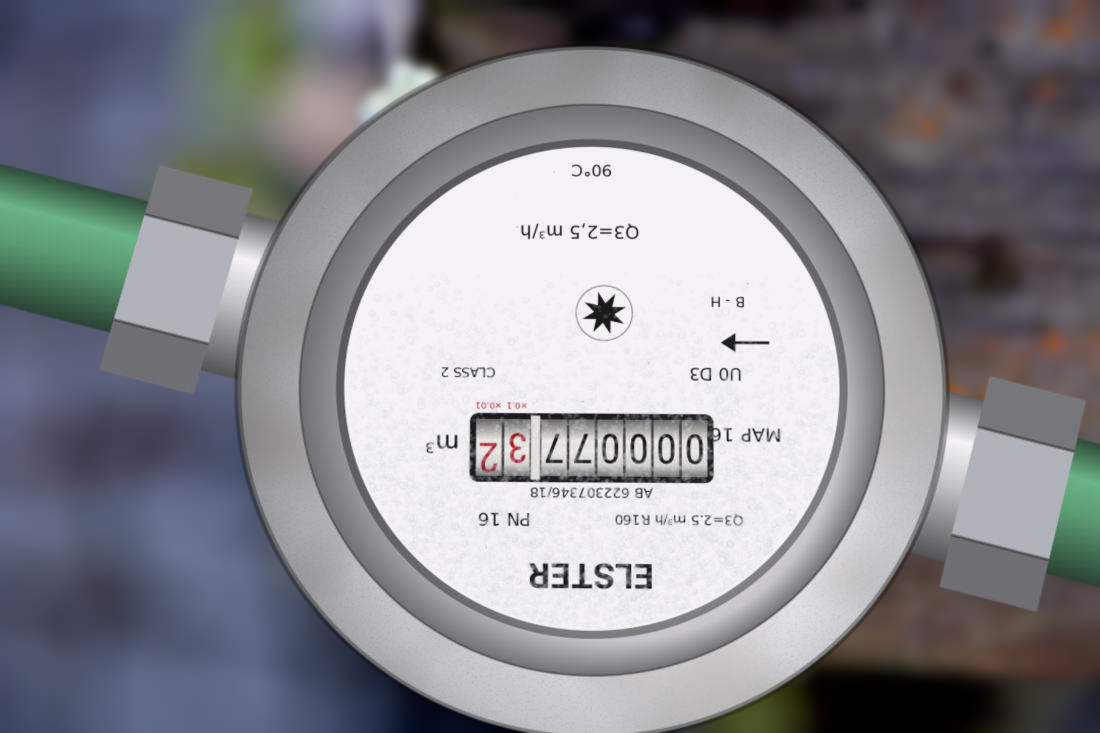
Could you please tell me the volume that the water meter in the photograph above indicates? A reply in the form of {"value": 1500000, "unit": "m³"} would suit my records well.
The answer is {"value": 77.32, "unit": "m³"}
